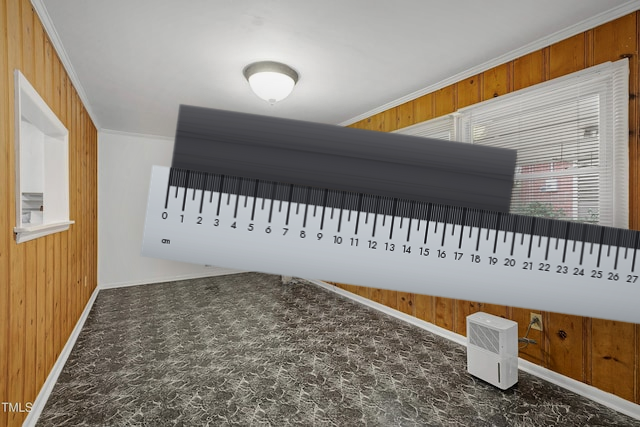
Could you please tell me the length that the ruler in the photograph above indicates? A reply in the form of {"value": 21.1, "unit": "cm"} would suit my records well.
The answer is {"value": 19.5, "unit": "cm"}
